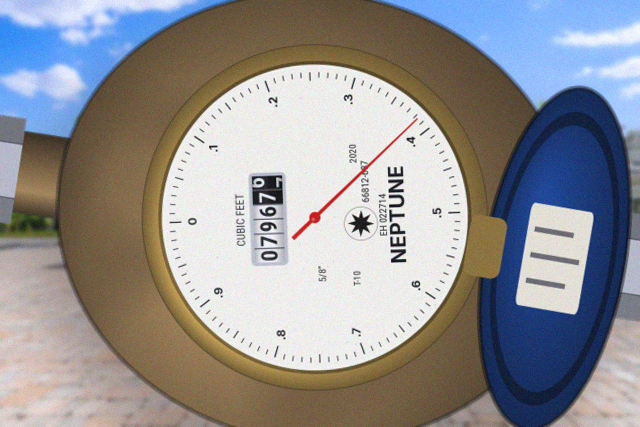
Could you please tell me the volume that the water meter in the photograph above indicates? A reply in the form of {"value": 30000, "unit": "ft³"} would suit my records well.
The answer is {"value": 79676.38, "unit": "ft³"}
